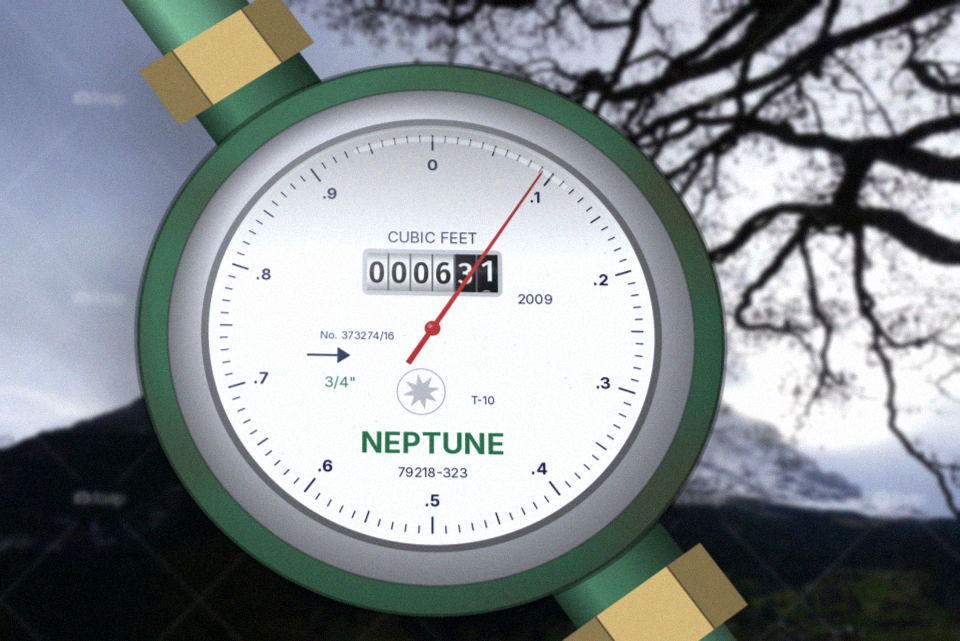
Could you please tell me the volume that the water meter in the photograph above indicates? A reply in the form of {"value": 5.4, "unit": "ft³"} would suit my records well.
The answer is {"value": 631.09, "unit": "ft³"}
